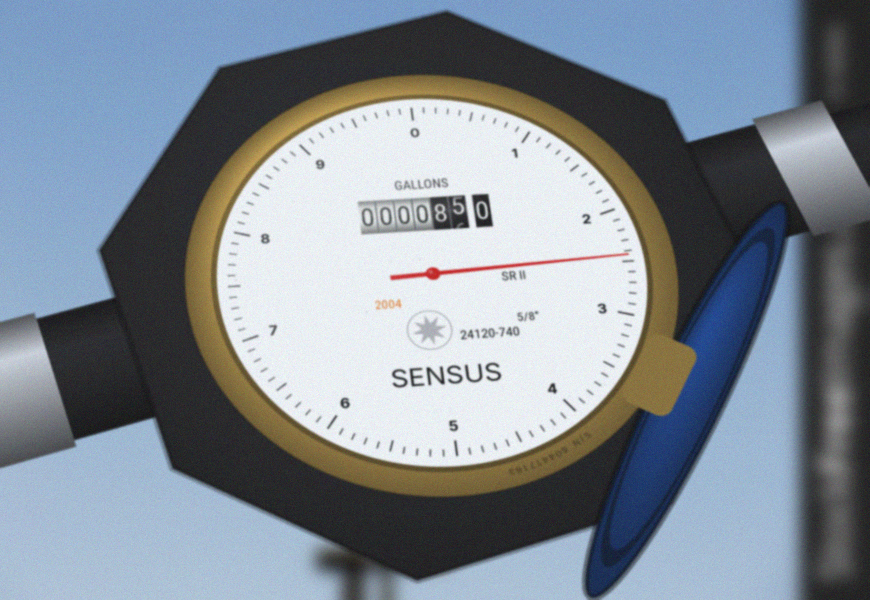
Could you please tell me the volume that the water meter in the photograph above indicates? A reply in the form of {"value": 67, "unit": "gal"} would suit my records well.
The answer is {"value": 852.4, "unit": "gal"}
